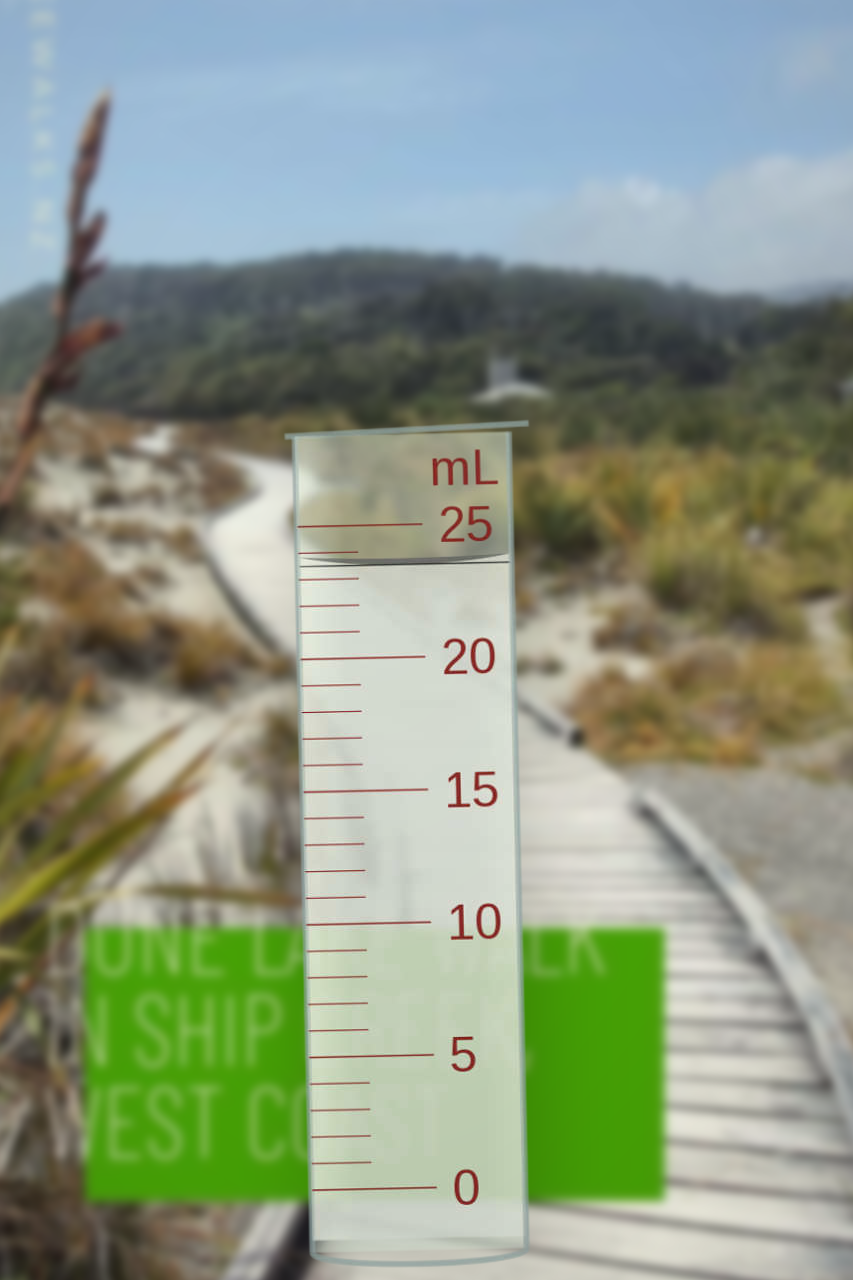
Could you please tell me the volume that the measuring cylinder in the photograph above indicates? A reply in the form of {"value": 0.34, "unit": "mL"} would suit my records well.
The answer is {"value": 23.5, "unit": "mL"}
